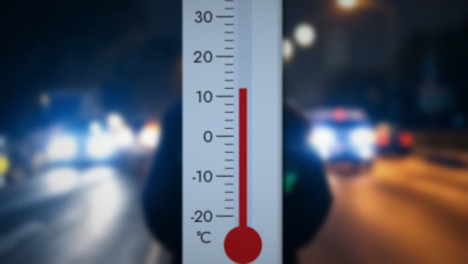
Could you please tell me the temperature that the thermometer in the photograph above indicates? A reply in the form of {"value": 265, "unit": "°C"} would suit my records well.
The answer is {"value": 12, "unit": "°C"}
